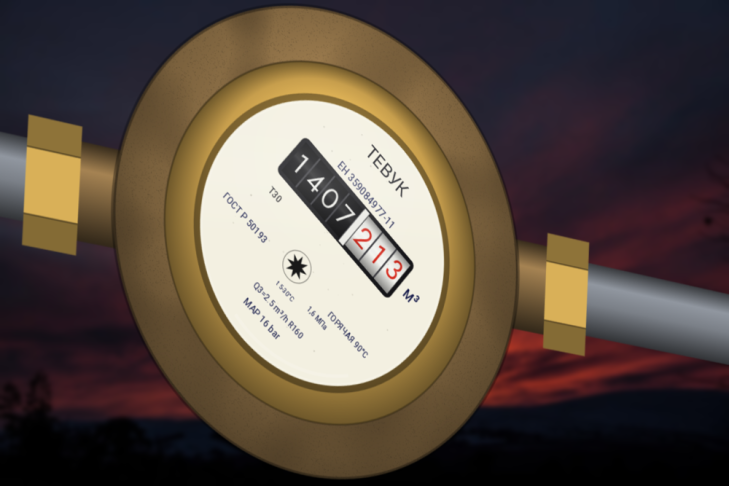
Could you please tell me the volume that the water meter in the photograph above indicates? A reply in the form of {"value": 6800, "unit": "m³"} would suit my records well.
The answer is {"value": 1407.213, "unit": "m³"}
